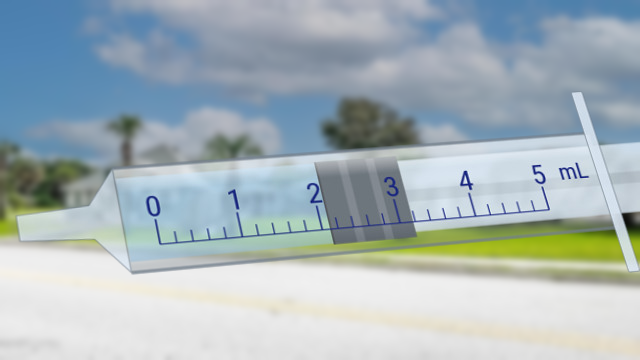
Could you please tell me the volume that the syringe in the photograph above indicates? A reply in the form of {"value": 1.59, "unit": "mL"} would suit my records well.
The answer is {"value": 2.1, "unit": "mL"}
